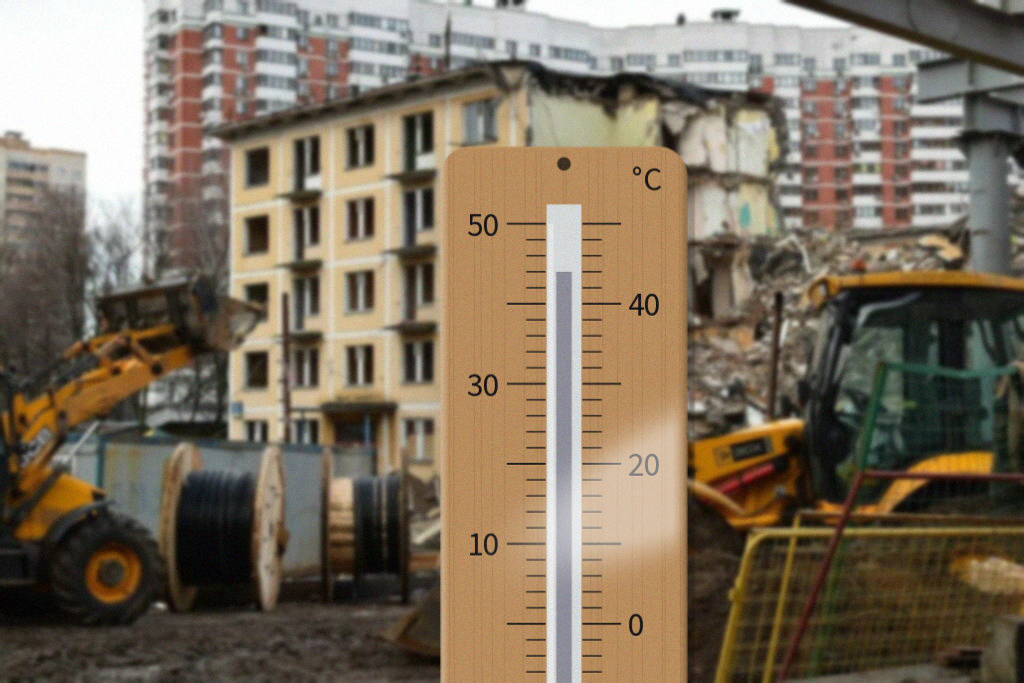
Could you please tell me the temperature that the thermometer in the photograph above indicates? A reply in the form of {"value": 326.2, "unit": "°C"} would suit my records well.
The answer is {"value": 44, "unit": "°C"}
